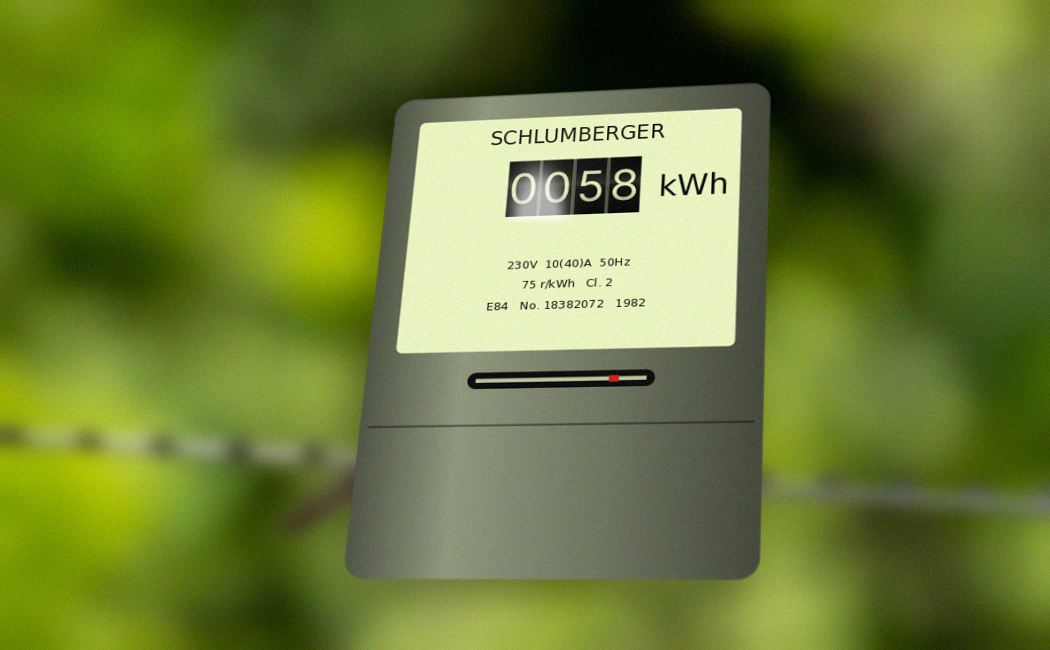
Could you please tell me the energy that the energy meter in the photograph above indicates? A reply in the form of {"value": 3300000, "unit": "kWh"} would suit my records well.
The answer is {"value": 58, "unit": "kWh"}
